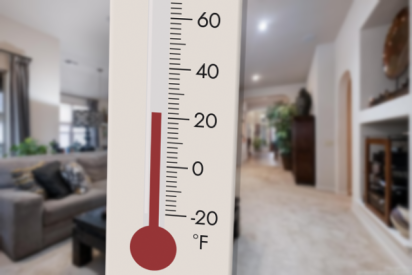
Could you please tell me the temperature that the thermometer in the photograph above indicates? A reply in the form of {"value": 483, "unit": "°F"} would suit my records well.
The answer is {"value": 22, "unit": "°F"}
